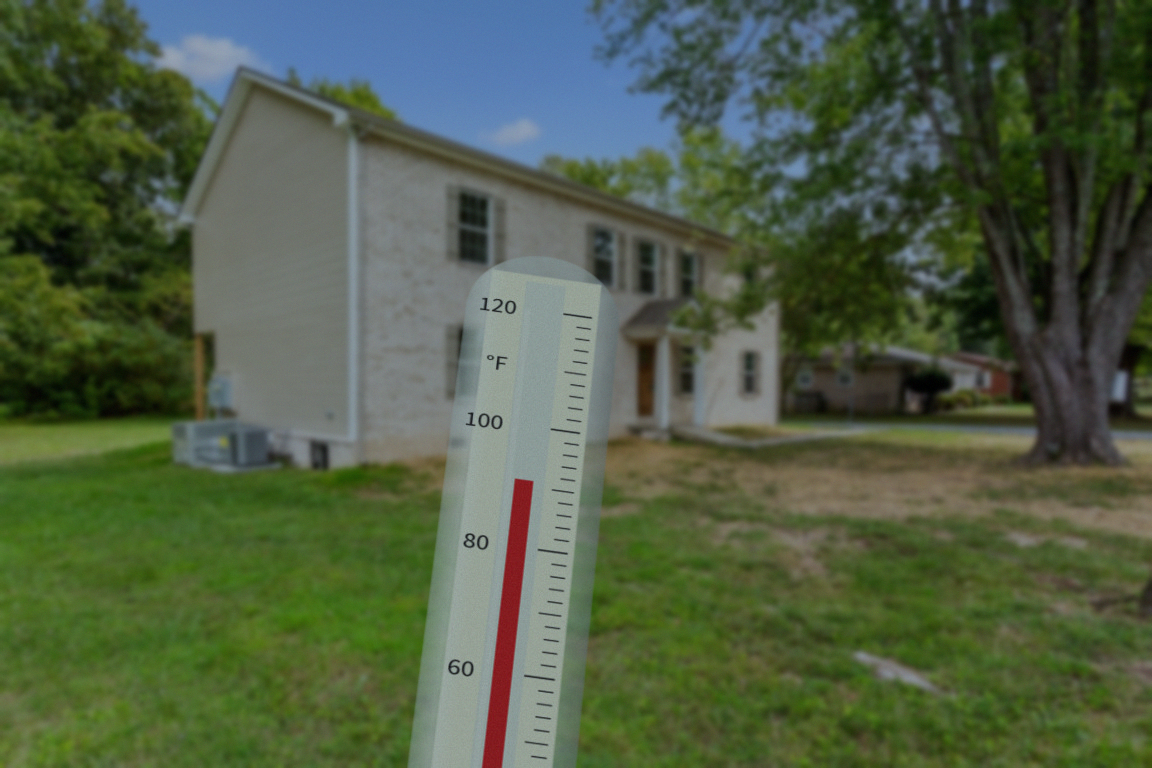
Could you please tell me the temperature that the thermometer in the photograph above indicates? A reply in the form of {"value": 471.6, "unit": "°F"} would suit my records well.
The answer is {"value": 91, "unit": "°F"}
